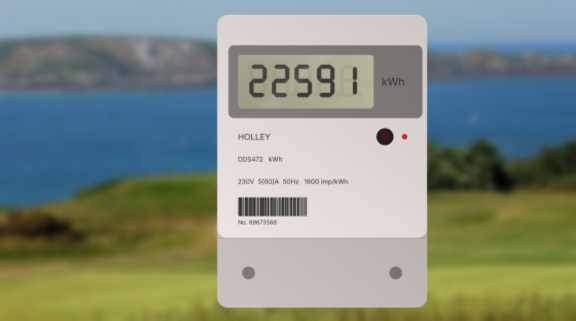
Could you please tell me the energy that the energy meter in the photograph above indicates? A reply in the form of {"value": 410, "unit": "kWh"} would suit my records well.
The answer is {"value": 22591, "unit": "kWh"}
